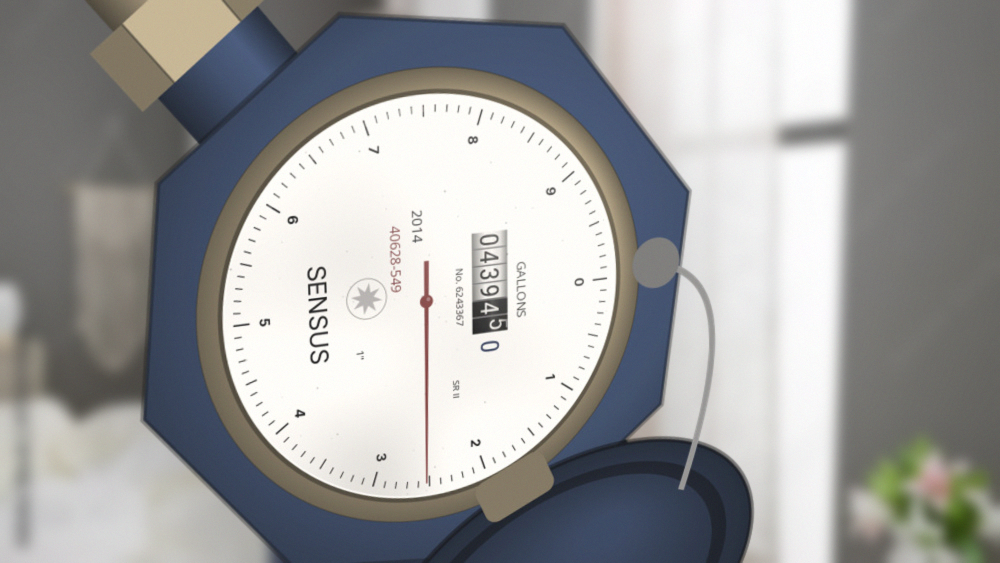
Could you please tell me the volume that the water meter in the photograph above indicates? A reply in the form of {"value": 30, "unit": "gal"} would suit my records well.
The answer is {"value": 439452.5, "unit": "gal"}
